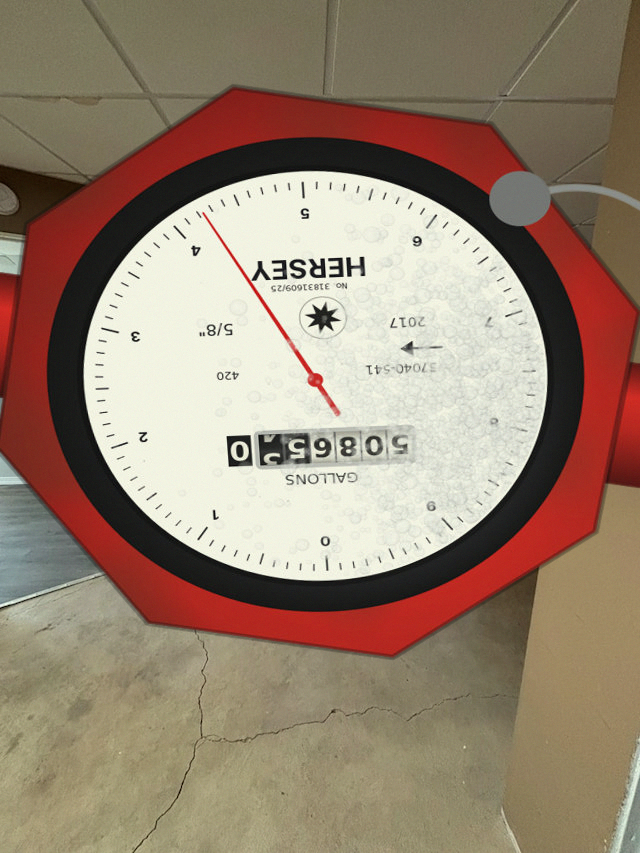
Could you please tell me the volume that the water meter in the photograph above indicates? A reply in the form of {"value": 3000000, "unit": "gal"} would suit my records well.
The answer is {"value": 5086534.2, "unit": "gal"}
